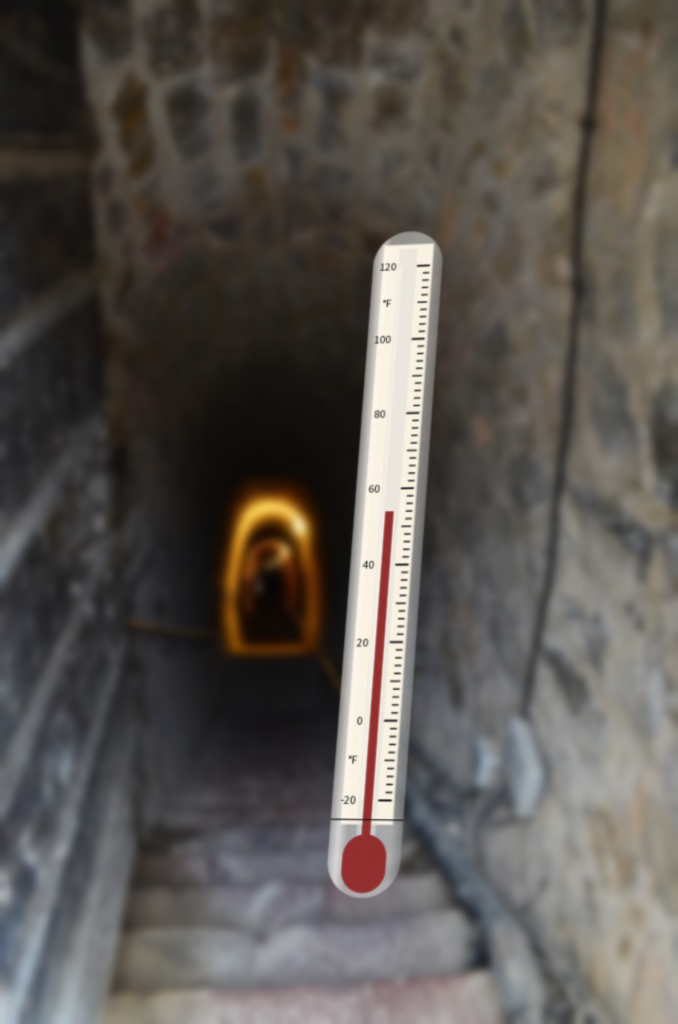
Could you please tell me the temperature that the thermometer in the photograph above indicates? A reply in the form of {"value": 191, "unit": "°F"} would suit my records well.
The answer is {"value": 54, "unit": "°F"}
